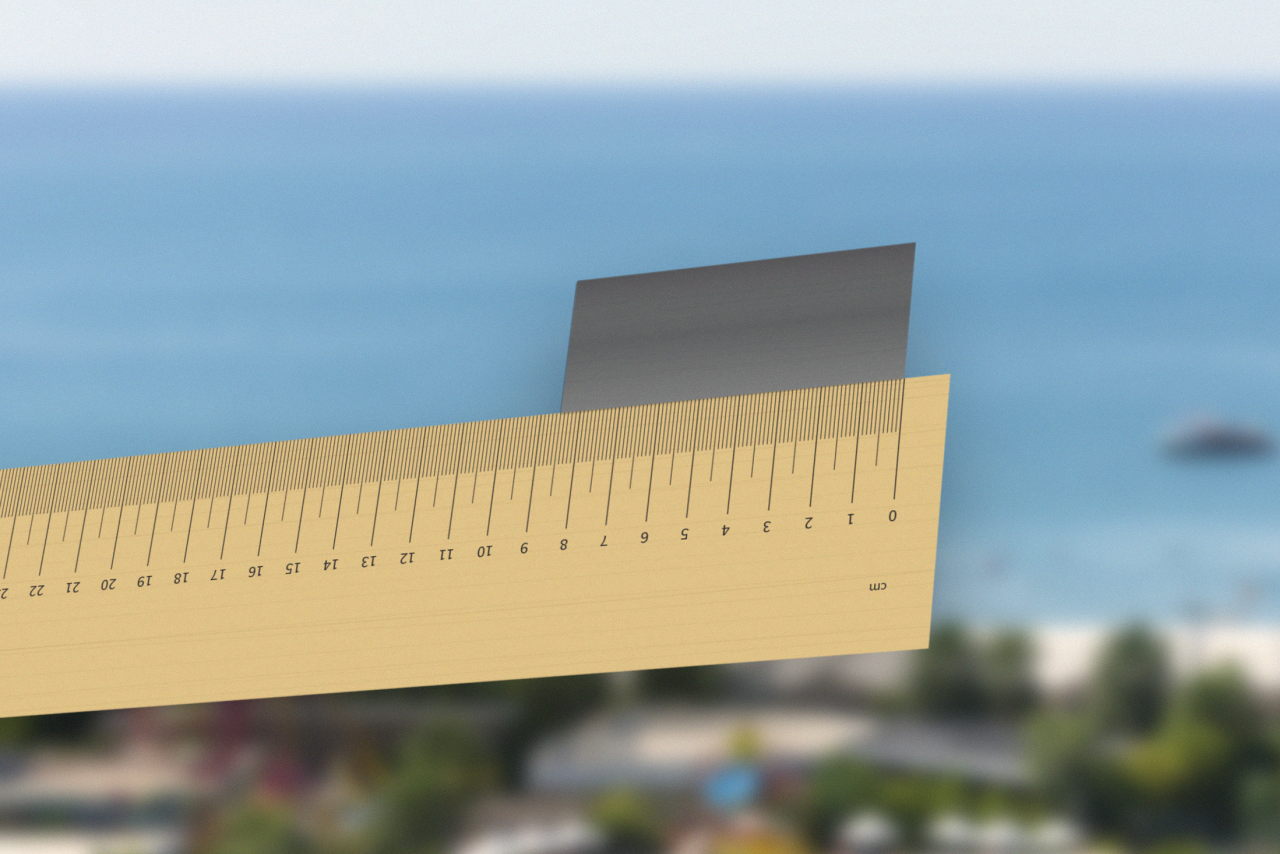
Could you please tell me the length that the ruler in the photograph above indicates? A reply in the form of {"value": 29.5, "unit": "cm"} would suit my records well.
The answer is {"value": 8.5, "unit": "cm"}
